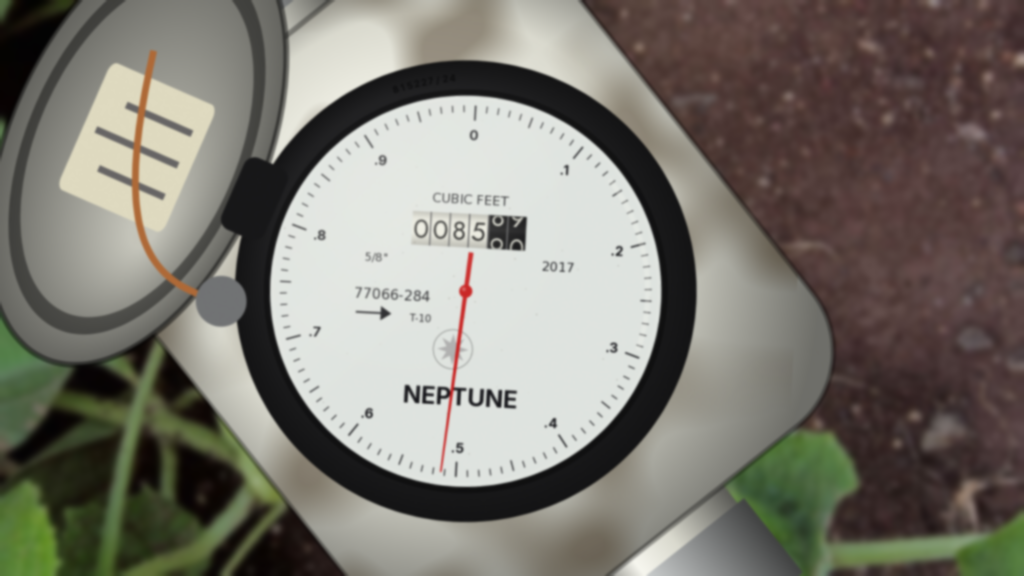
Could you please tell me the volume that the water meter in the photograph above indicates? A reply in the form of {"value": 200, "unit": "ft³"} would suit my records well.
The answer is {"value": 8589.51, "unit": "ft³"}
